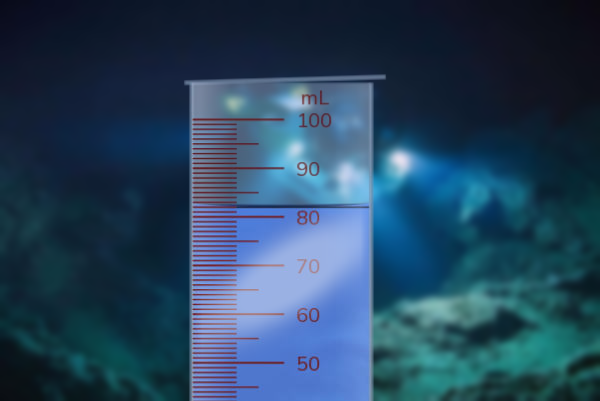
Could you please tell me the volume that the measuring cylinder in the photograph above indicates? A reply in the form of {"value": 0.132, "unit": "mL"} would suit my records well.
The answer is {"value": 82, "unit": "mL"}
